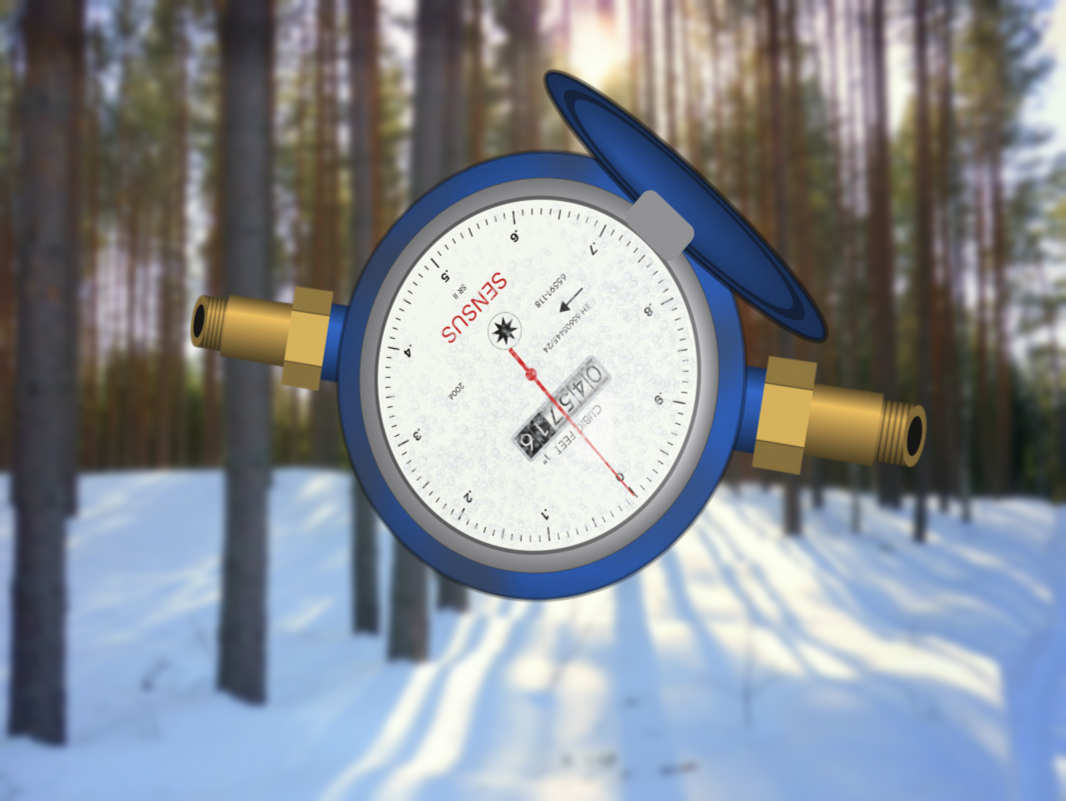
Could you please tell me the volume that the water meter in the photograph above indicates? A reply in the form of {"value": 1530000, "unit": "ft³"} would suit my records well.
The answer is {"value": 45716.00, "unit": "ft³"}
